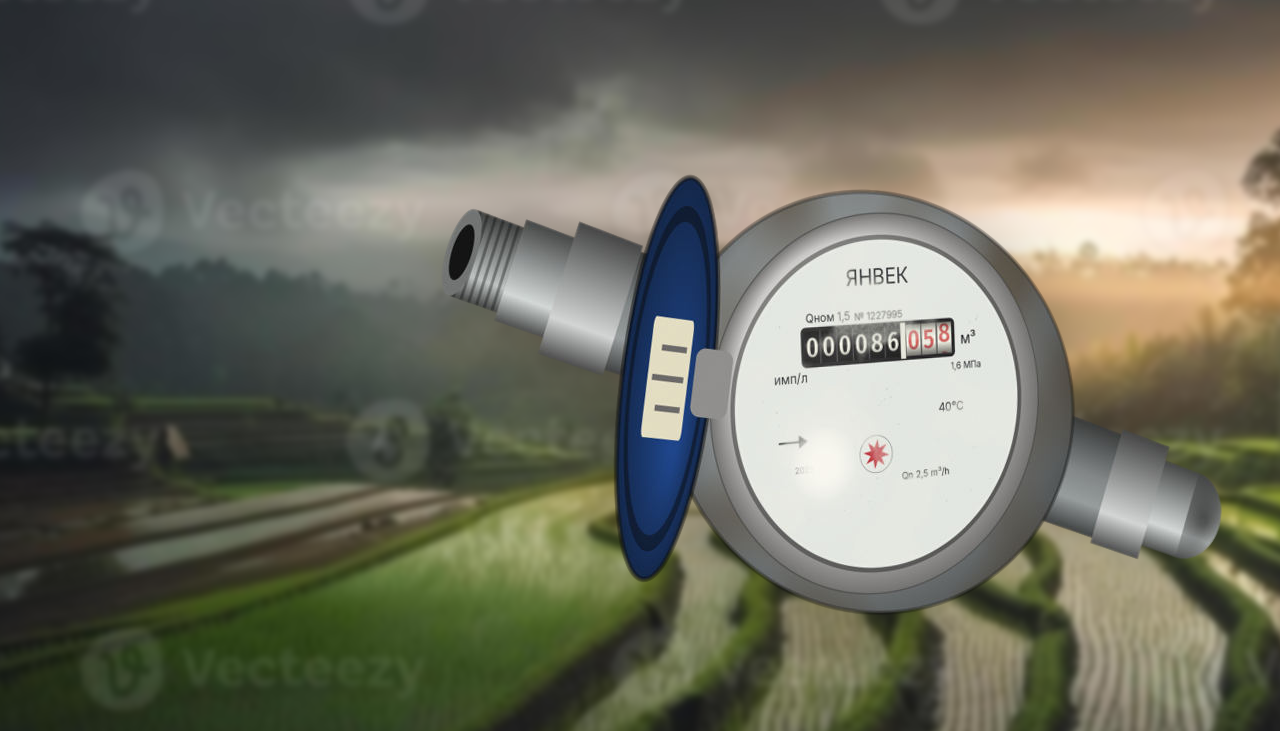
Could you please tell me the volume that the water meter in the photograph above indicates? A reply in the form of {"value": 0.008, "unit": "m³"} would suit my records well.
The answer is {"value": 86.058, "unit": "m³"}
